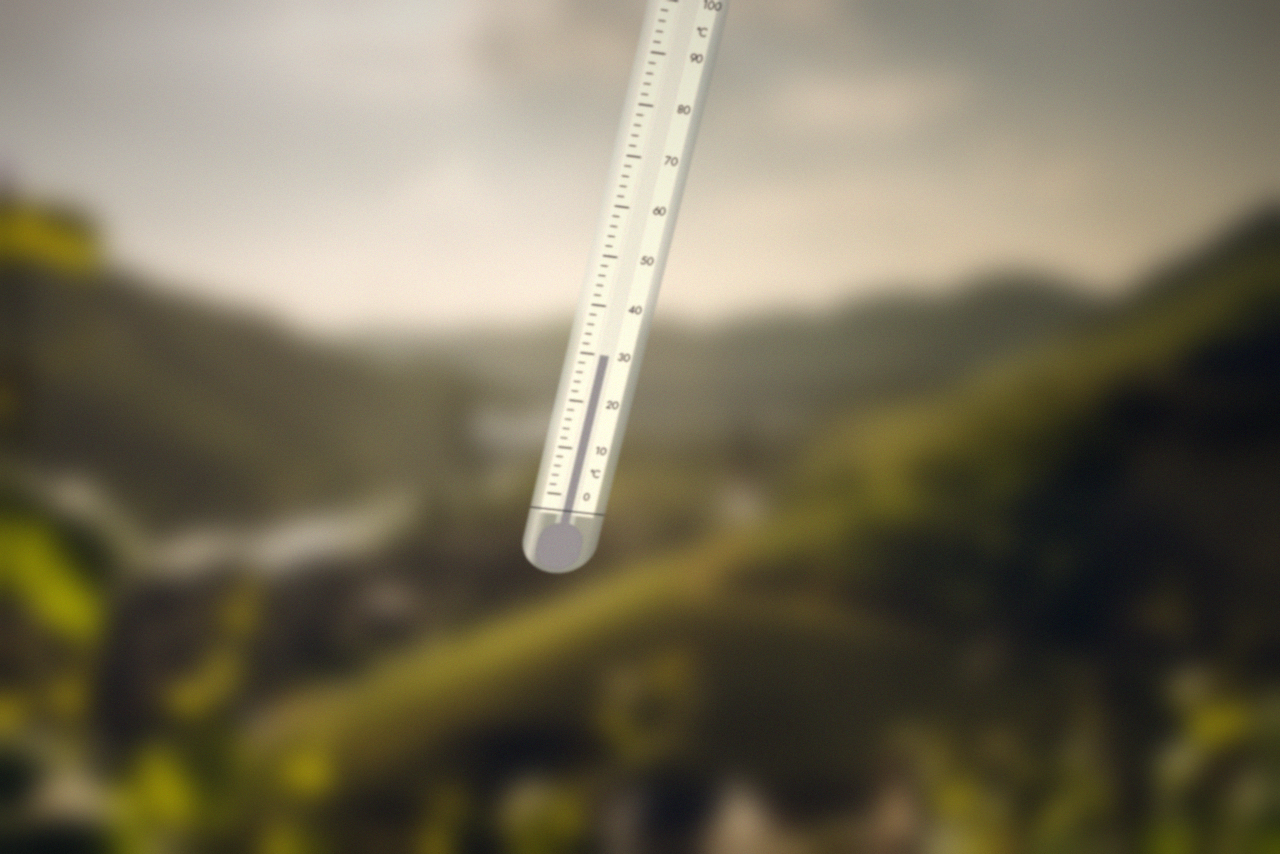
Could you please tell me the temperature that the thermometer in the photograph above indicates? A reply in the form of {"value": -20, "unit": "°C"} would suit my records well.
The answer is {"value": 30, "unit": "°C"}
